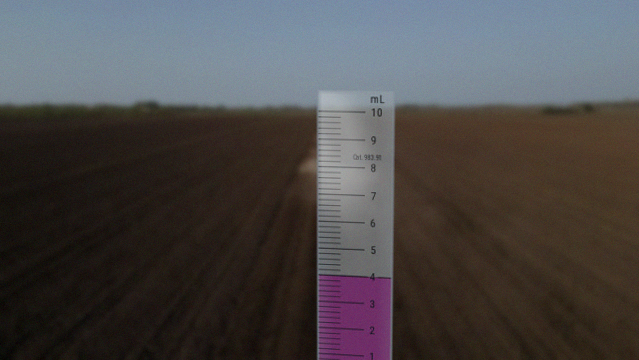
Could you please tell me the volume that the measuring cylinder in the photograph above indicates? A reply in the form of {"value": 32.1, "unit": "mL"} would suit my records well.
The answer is {"value": 4, "unit": "mL"}
